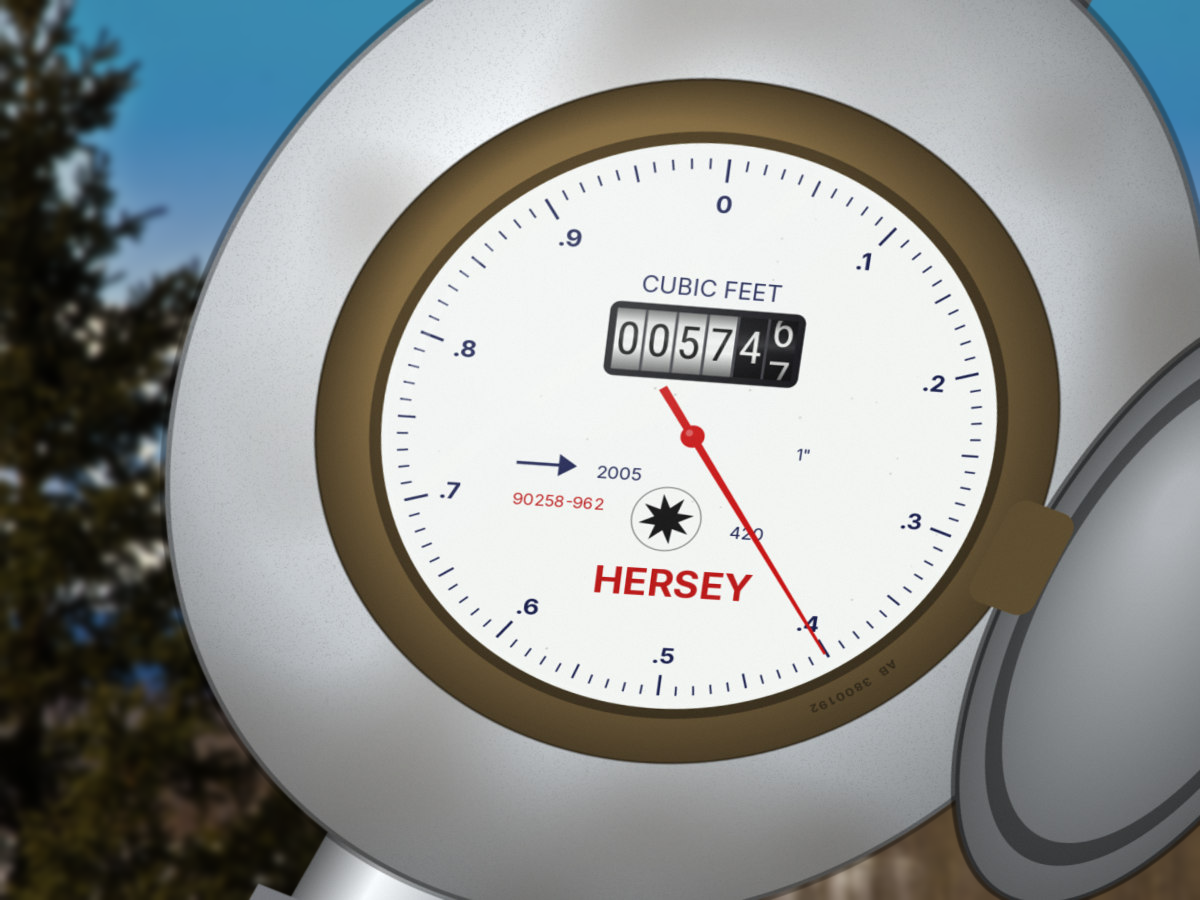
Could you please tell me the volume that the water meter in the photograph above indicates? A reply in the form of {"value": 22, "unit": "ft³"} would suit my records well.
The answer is {"value": 5746.40, "unit": "ft³"}
